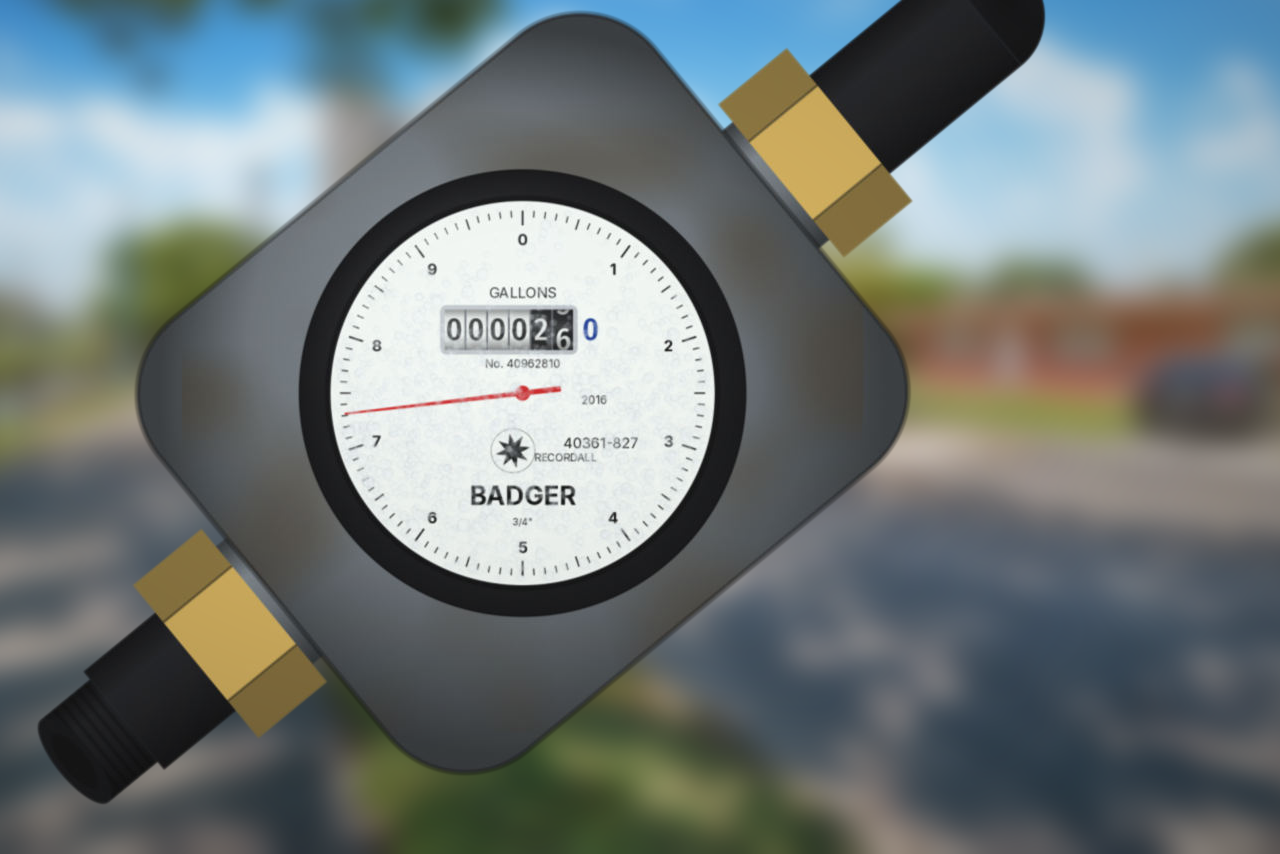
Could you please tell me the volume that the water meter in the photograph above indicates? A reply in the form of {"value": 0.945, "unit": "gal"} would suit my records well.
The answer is {"value": 257.3, "unit": "gal"}
